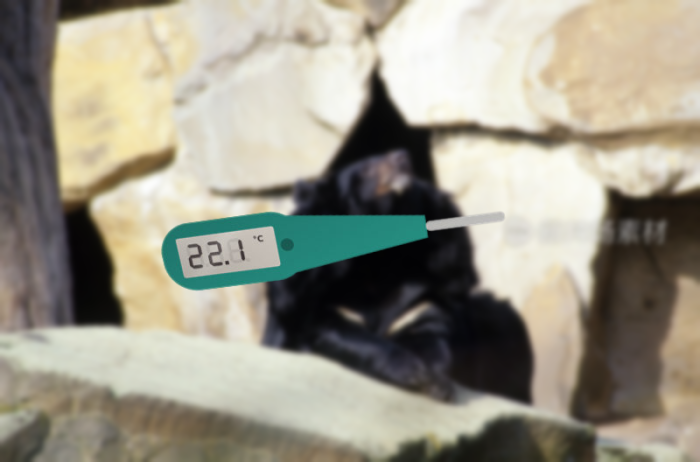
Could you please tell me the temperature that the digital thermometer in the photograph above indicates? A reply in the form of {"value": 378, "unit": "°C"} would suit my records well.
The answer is {"value": 22.1, "unit": "°C"}
